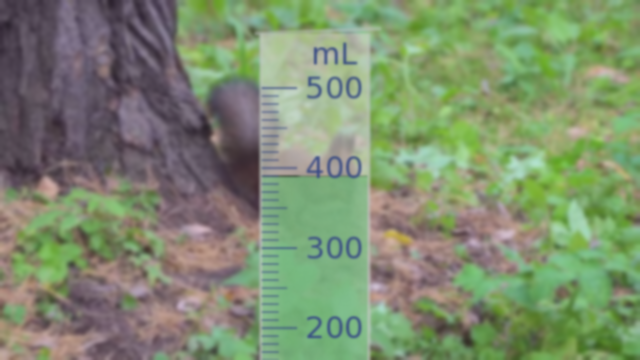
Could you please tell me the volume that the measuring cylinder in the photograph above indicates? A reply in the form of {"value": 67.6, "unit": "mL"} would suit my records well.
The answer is {"value": 390, "unit": "mL"}
